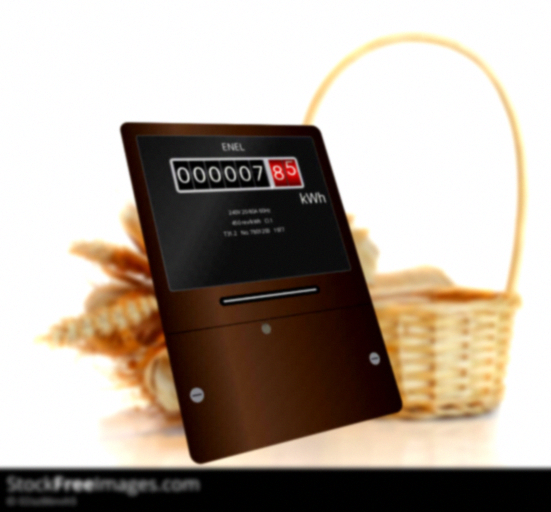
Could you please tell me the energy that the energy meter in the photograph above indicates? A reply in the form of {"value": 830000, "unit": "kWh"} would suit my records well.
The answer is {"value": 7.85, "unit": "kWh"}
